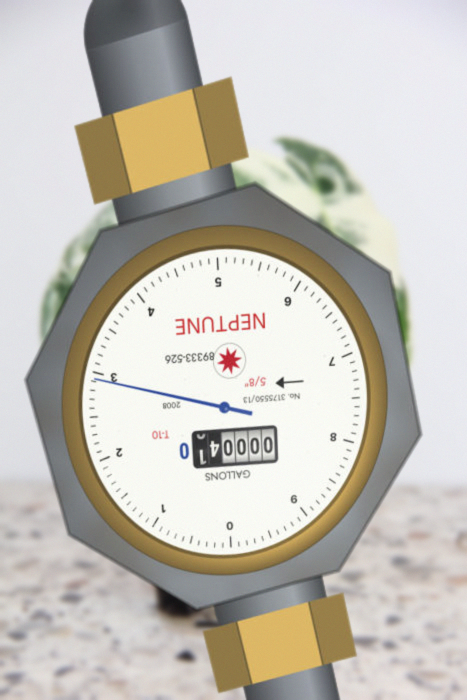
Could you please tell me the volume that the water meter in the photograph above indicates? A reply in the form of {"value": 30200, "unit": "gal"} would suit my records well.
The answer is {"value": 412.9, "unit": "gal"}
